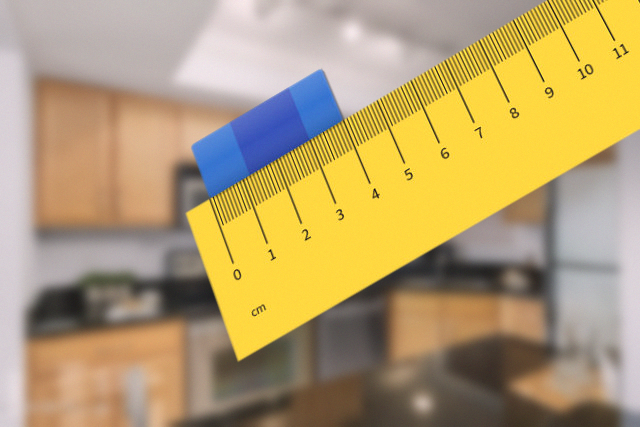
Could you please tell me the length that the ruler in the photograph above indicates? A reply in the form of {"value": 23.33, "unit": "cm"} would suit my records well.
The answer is {"value": 4, "unit": "cm"}
